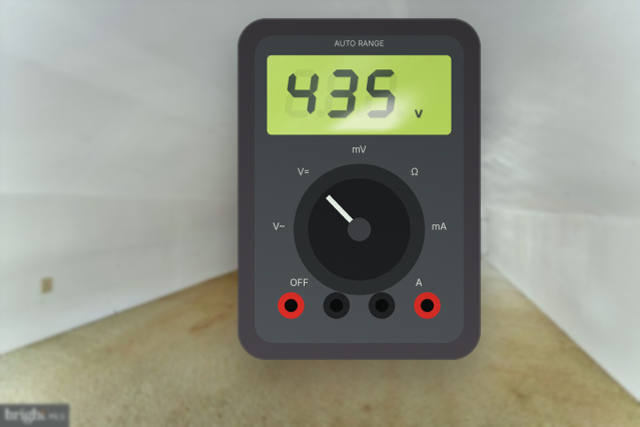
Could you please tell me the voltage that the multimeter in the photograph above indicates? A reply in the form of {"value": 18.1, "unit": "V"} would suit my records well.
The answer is {"value": 435, "unit": "V"}
